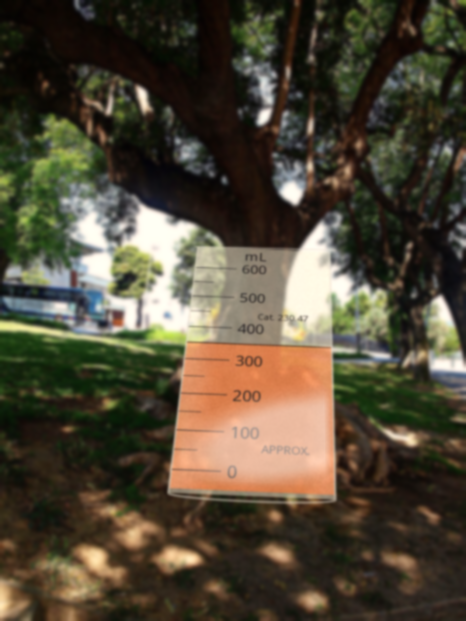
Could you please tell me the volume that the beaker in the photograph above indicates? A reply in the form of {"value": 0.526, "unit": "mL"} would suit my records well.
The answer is {"value": 350, "unit": "mL"}
